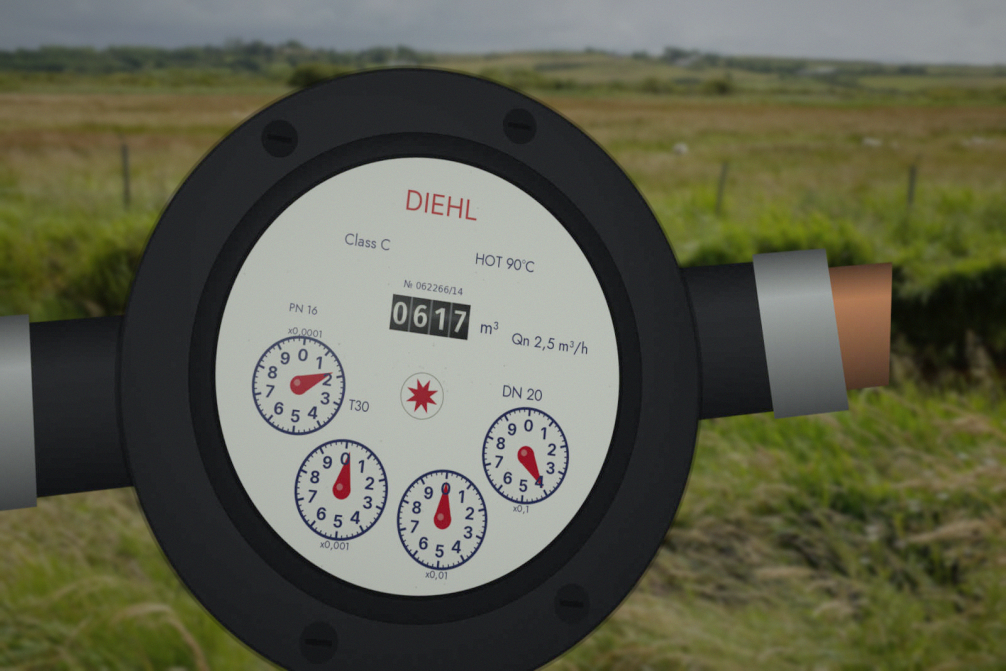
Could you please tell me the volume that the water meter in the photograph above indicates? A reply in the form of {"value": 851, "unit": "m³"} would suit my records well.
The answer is {"value": 617.4001, "unit": "m³"}
